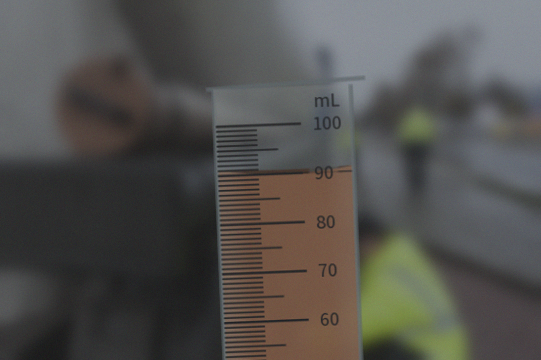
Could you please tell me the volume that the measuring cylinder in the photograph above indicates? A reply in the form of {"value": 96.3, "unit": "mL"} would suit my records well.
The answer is {"value": 90, "unit": "mL"}
